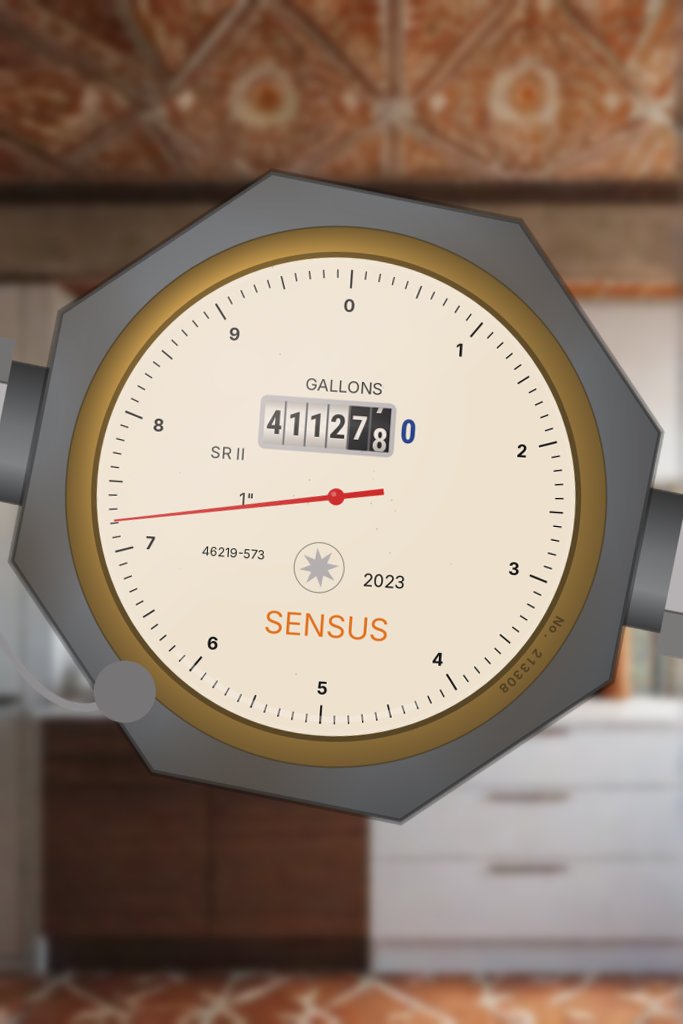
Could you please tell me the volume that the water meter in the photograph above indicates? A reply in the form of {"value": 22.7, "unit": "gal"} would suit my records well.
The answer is {"value": 4112777.2, "unit": "gal"}
